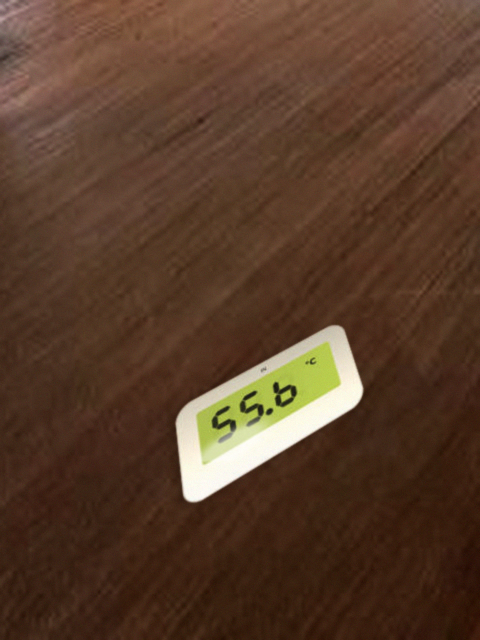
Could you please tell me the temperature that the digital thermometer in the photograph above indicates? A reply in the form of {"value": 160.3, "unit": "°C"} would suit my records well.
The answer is {"value": 55.6, "unit": "°C"}
